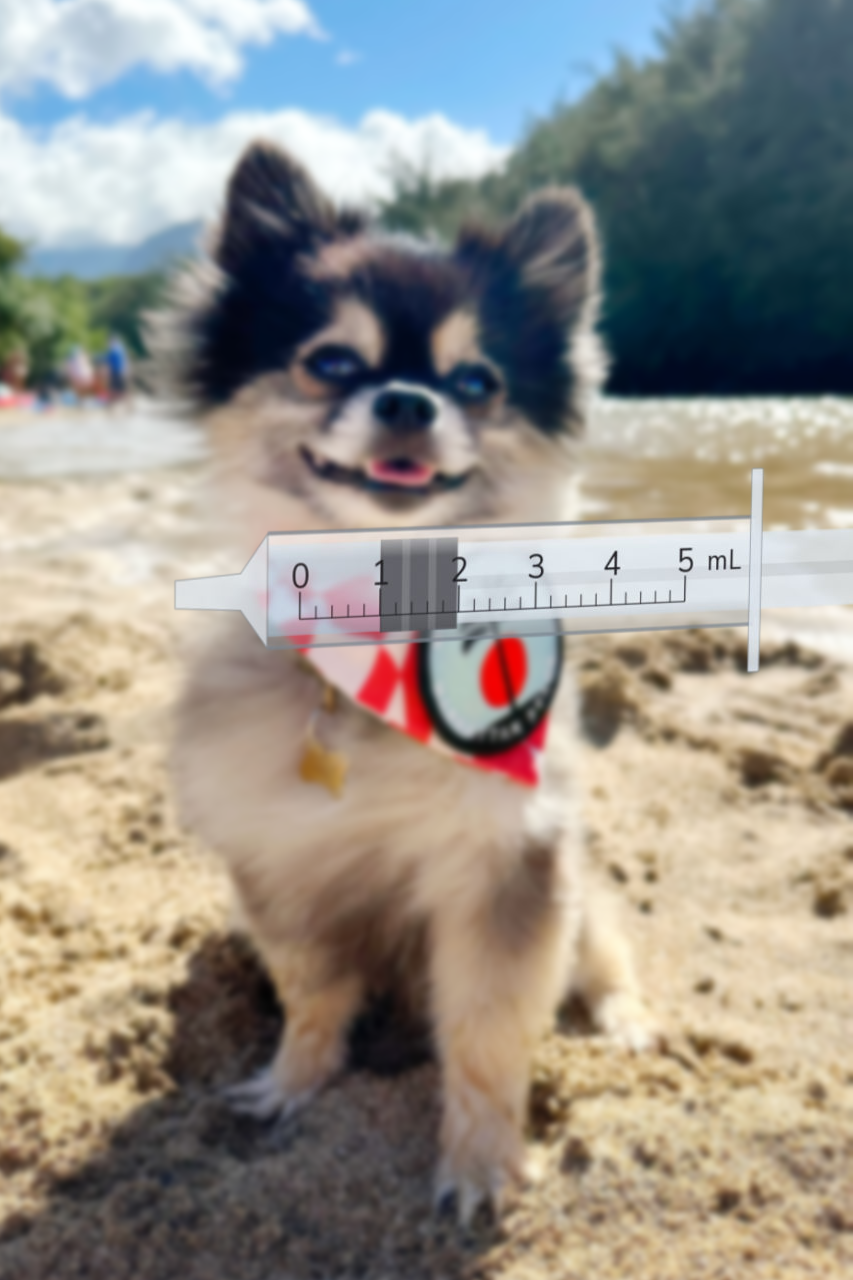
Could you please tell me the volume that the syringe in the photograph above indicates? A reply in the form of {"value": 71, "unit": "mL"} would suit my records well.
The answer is {"value": 1, "unit": "mL"}
